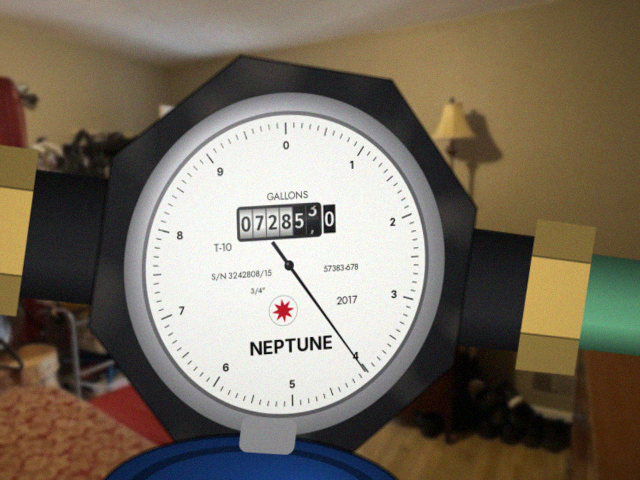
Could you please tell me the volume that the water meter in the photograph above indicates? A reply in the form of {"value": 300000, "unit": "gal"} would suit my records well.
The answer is {"value": 728534.0, "unit": "gal"}
